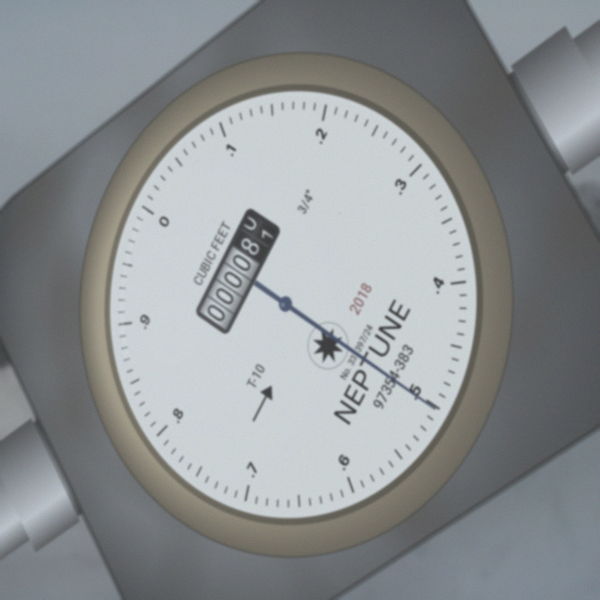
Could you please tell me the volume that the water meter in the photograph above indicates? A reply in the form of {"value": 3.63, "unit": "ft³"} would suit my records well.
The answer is {"value": 80.50, "unit": "ft³"}
